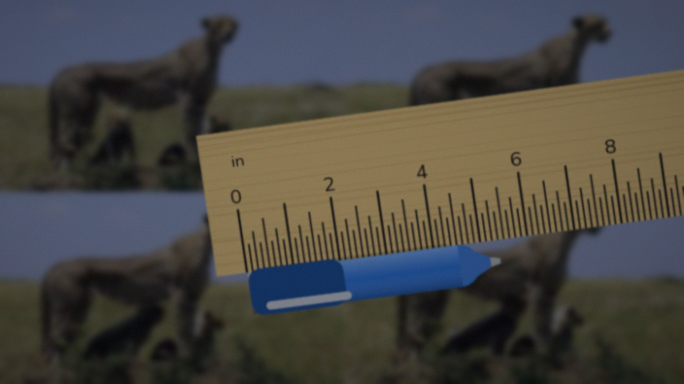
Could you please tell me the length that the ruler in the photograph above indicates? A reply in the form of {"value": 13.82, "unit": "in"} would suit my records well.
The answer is {"value": 5.375, "unit": "in"}
